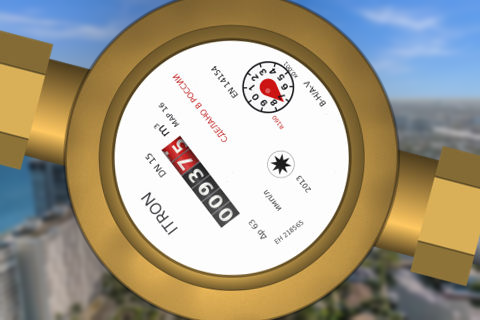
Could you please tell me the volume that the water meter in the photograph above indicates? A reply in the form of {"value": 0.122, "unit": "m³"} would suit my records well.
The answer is {"value": 93.747, "unit": "m³"}
